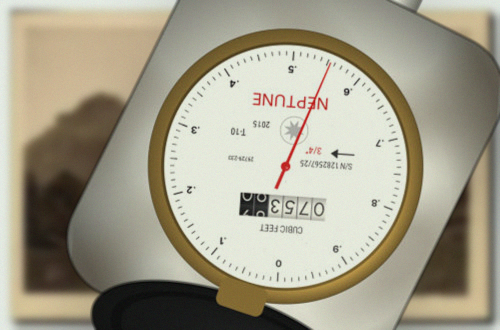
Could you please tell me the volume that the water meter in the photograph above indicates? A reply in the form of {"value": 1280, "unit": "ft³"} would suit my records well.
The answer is {"value": 75389.55, "unit": "ft³"}
